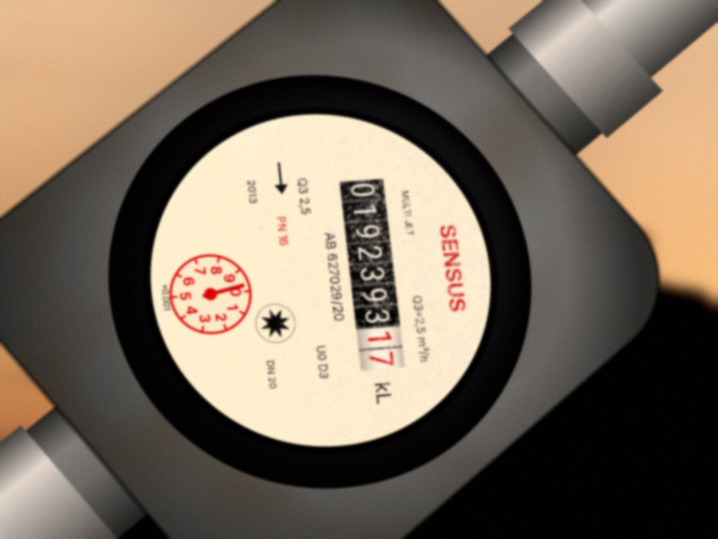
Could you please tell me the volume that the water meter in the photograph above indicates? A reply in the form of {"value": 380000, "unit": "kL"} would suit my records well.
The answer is {"value": 192393.169, "unit": "kL"}
